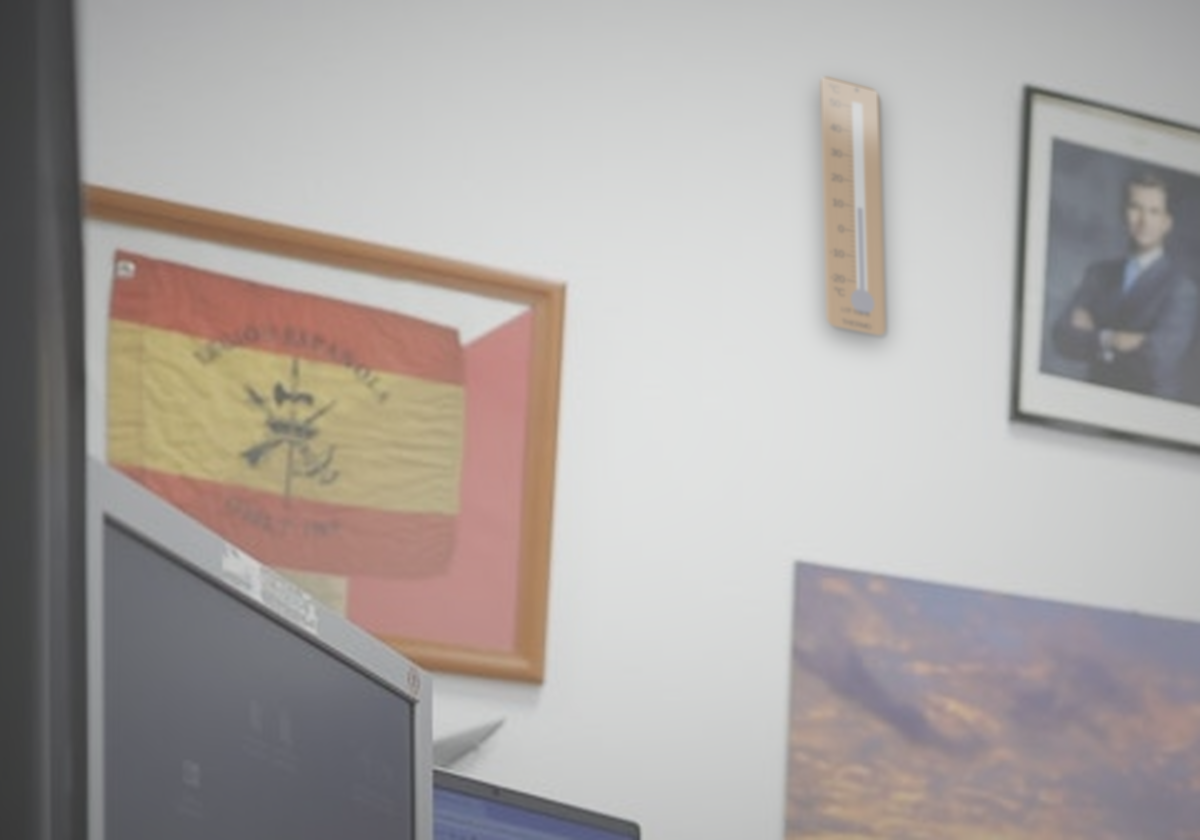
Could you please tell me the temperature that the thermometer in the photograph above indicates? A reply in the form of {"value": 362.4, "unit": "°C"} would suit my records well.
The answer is {"value": 10, "unit": "°C"}
